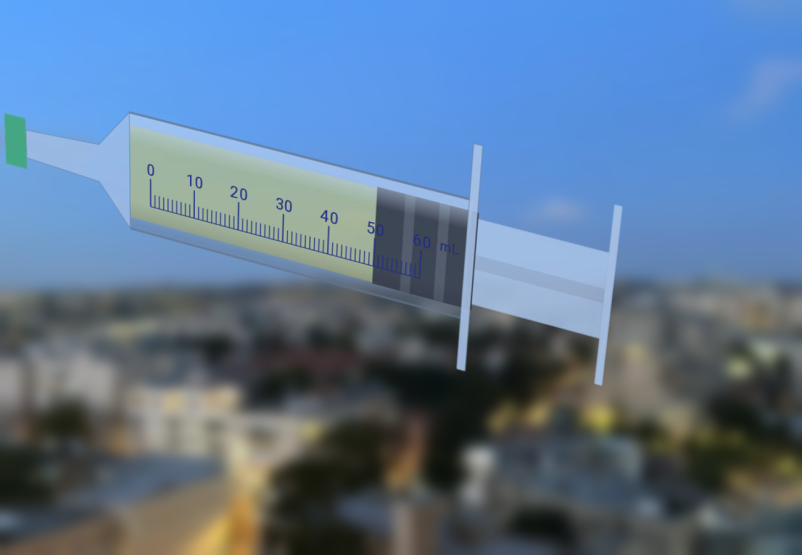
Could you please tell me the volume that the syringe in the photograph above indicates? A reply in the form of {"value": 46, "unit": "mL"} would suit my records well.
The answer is {"value": 50, "unit": "mL"}
